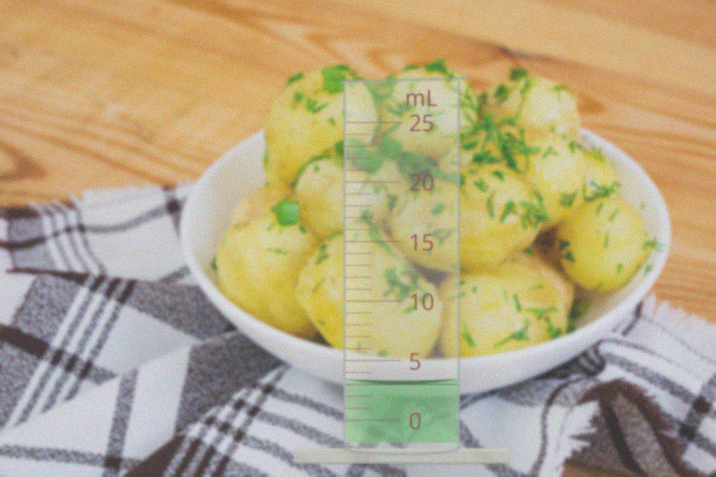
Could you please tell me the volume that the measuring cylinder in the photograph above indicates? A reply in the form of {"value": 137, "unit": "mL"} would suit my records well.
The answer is {"value": 3, "unit": "mL"}
